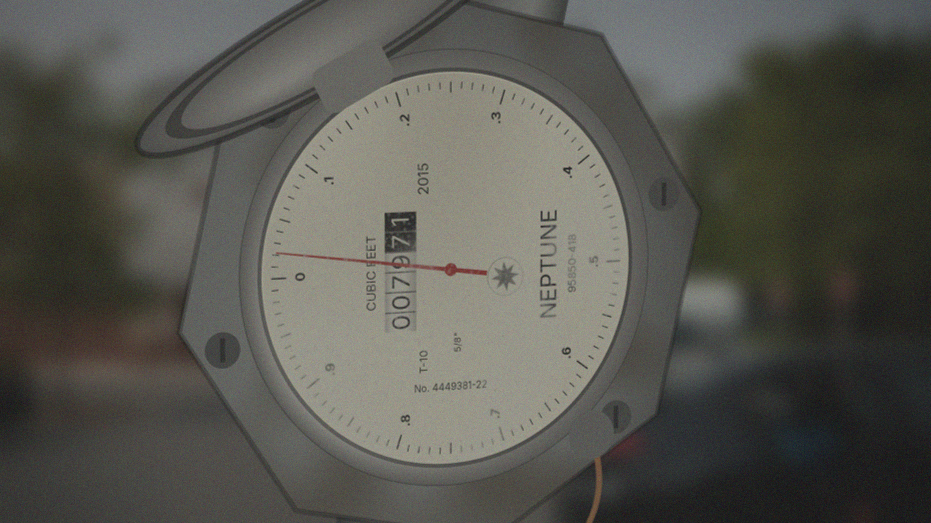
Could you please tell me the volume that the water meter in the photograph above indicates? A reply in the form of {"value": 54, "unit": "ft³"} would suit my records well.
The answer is {"value": 7971.02, "unit": "ft³"}
